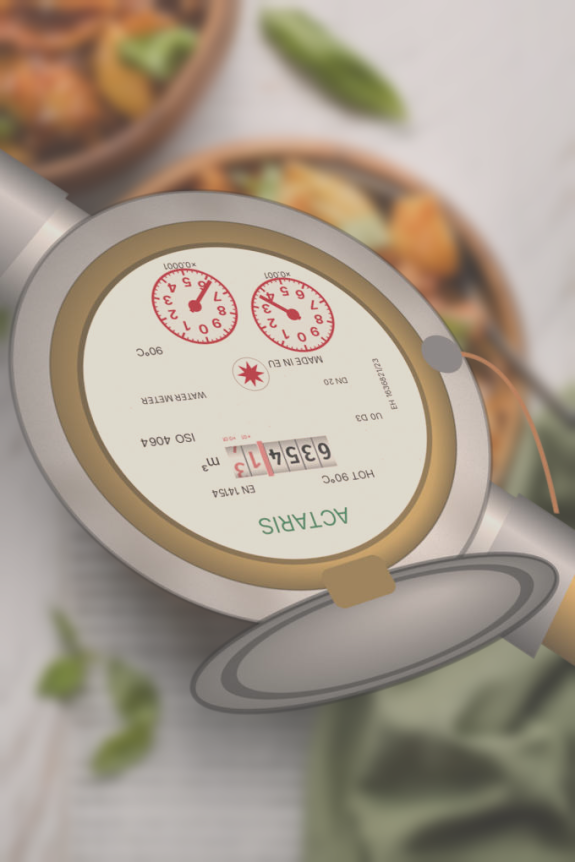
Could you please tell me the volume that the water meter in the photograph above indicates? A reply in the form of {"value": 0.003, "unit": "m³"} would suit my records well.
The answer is {"value": 6354.1336, "unit": "m³"}
